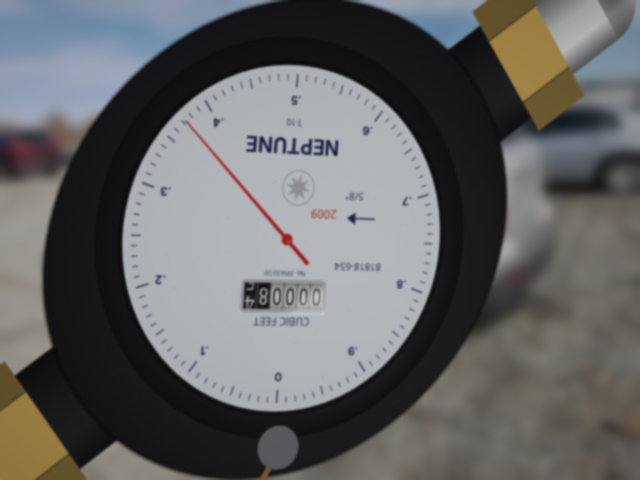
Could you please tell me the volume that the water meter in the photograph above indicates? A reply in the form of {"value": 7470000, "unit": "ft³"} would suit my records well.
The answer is {"value": 84.37, "unit": "ft³"}
